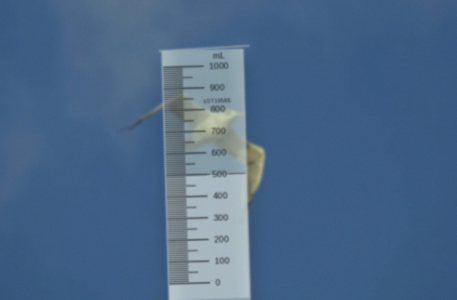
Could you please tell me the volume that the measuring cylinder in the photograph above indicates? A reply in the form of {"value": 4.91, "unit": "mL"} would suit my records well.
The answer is {"value": 500, "unit": "mL"}
